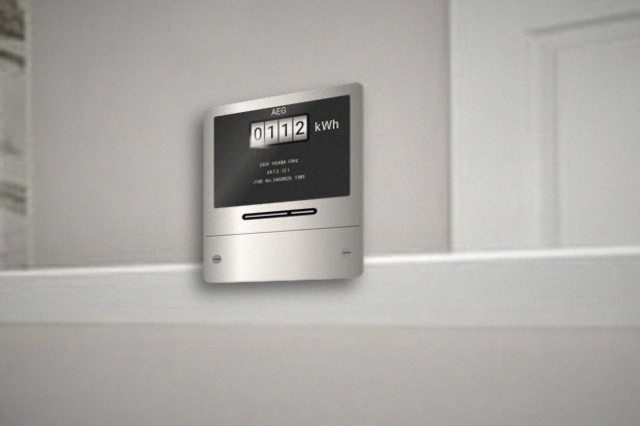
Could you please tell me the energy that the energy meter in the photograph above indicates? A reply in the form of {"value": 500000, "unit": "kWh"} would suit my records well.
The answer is {"value": 112, "unit": "kWh"}
